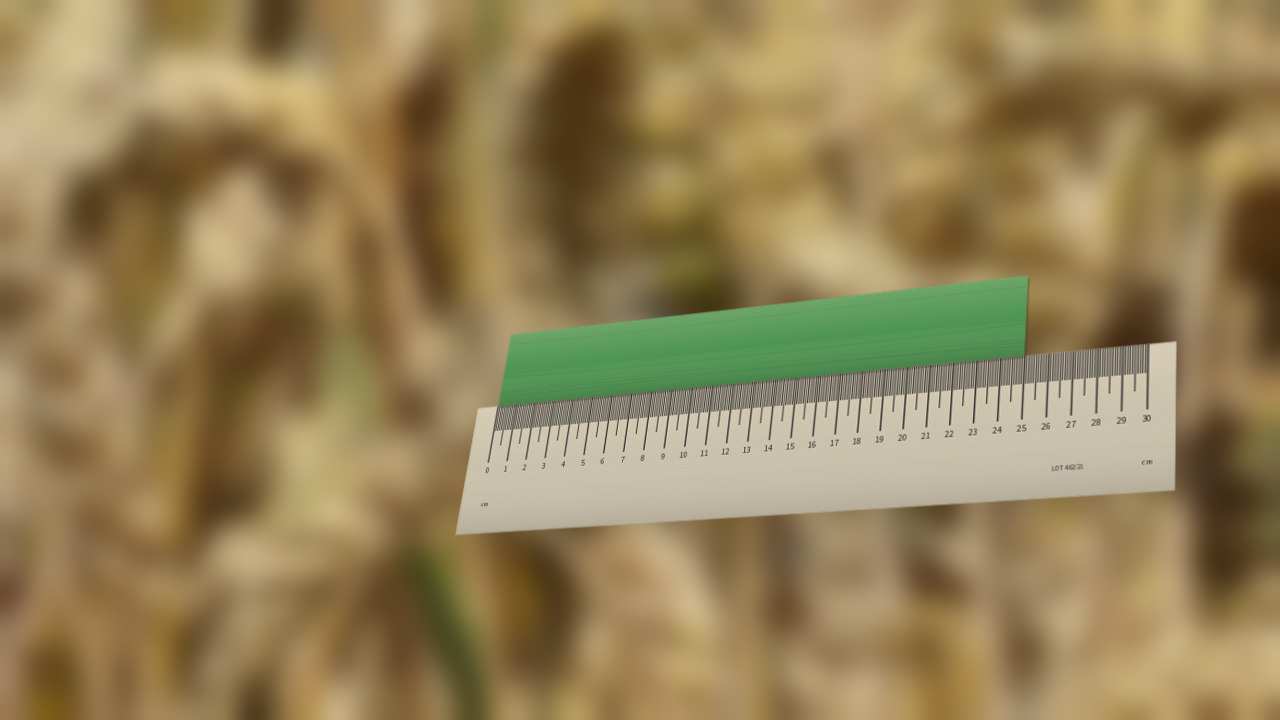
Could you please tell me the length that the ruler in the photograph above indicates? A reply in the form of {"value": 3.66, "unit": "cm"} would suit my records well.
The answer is {"value": 25, "unit": "cm"}
